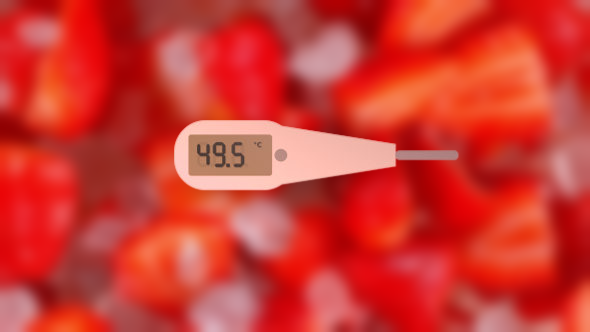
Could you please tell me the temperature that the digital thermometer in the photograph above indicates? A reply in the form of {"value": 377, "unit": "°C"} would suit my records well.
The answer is {"value": 49.5, "unit": "°C"}
